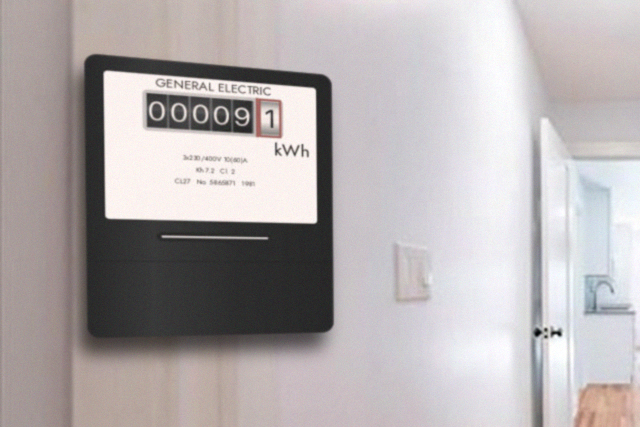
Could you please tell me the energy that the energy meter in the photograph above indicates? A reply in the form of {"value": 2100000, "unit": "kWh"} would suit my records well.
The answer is {"value": 9.1, "unit": "kWh"}
